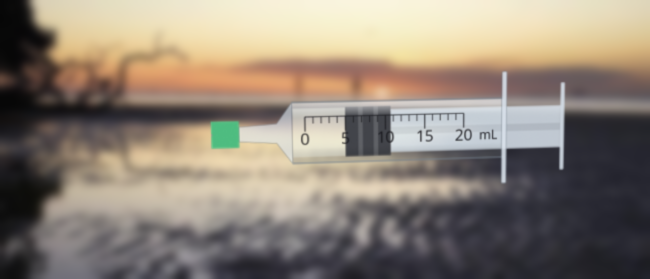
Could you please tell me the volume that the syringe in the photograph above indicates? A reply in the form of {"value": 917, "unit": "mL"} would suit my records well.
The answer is {"value": 5, "unit": "mL"}
